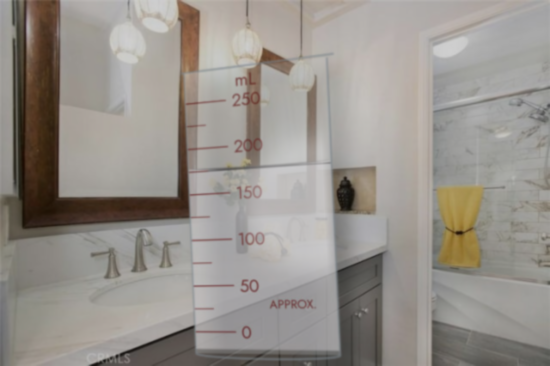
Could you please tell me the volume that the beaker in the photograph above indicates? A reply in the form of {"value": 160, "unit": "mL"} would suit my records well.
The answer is {"value": 175, "unit": "mL"}
